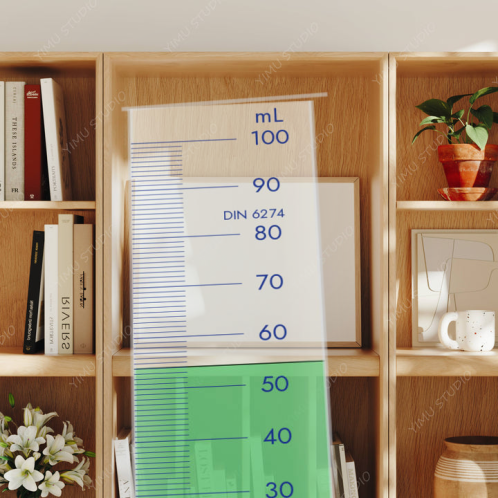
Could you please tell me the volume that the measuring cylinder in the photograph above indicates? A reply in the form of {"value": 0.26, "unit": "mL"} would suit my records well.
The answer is {"value": 54, "unit": "mL"}
